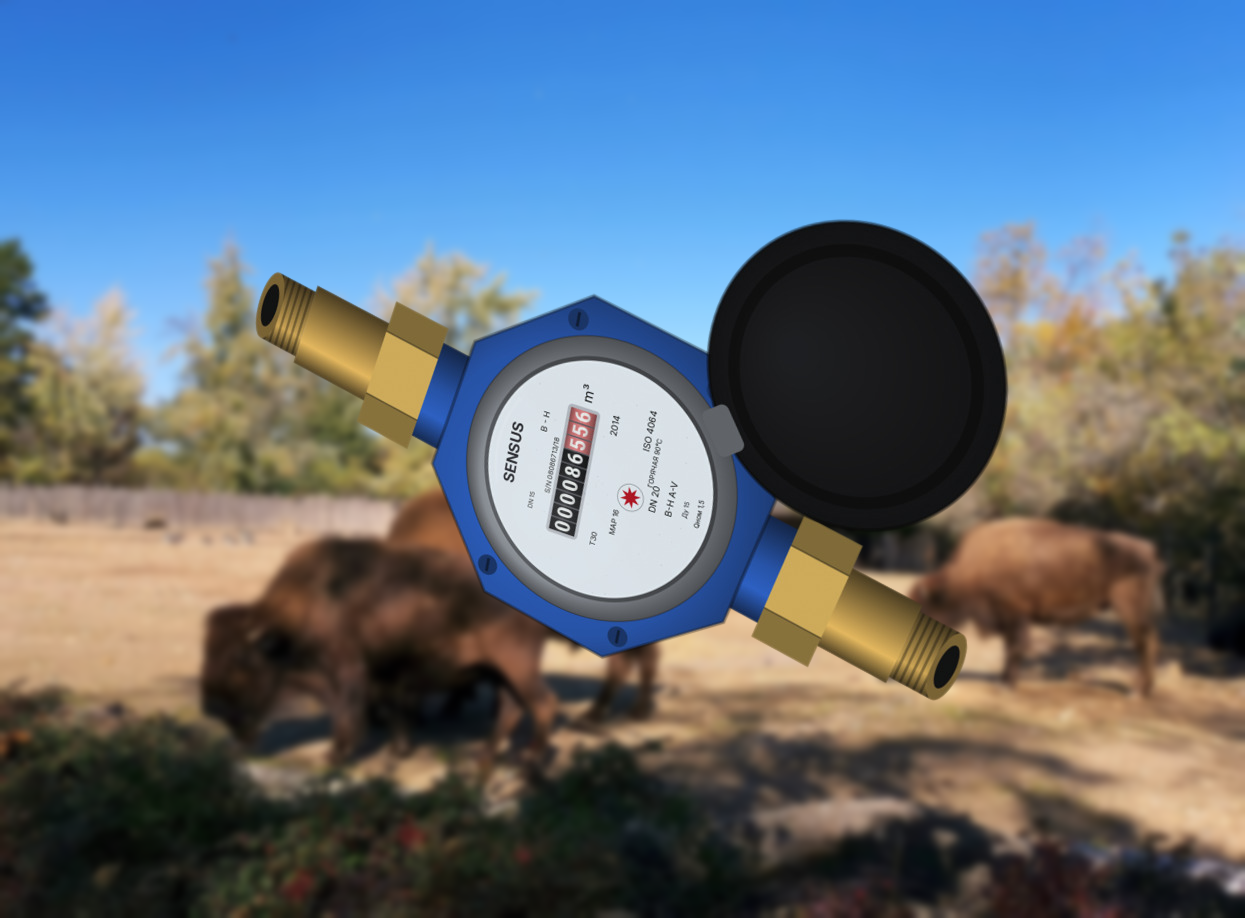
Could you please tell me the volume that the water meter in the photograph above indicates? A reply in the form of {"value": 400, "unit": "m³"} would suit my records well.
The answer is {"value": 86.556, "unit": "m³"}
